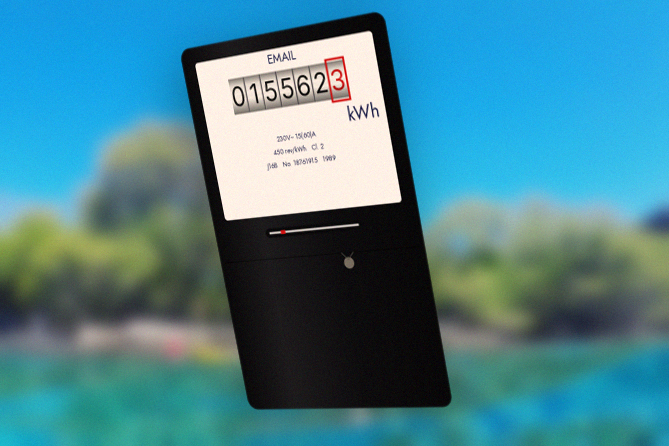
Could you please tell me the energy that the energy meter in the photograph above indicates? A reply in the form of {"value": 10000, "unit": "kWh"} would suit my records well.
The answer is {"value": 15562.3, "unit": "kWh"}
